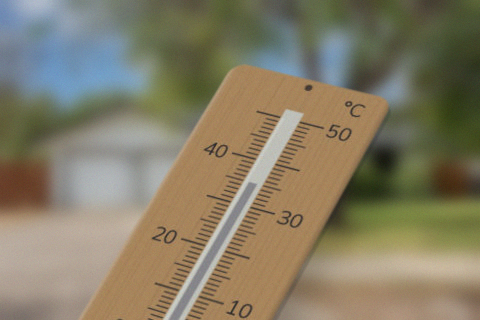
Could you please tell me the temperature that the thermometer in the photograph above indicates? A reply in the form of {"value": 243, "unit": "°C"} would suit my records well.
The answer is {"value": 35, "unit": "°C"}
